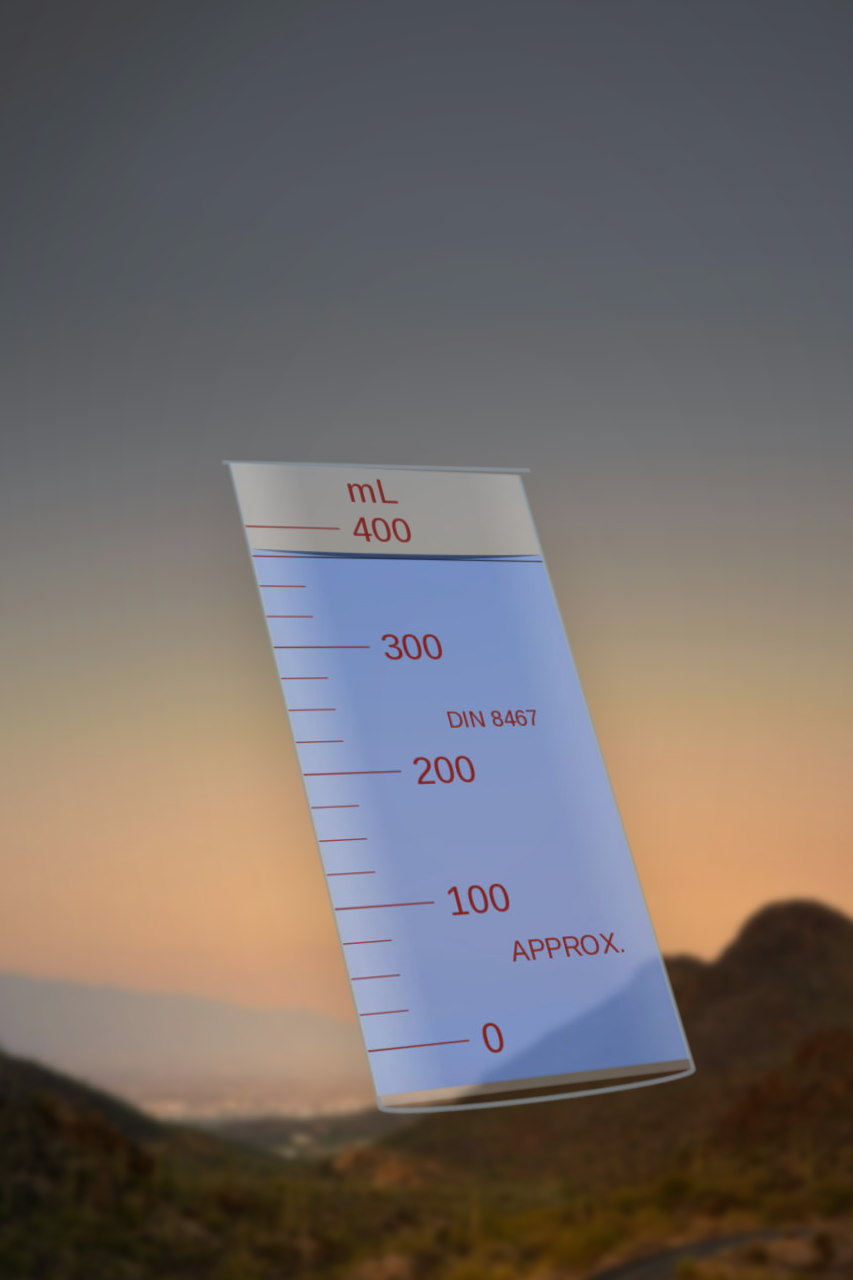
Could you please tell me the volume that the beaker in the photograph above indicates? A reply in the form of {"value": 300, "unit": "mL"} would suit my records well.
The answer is {"value": 375, "unit": "mL"}
